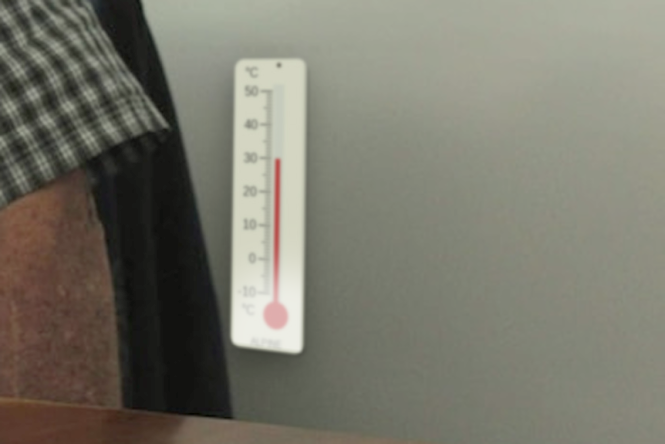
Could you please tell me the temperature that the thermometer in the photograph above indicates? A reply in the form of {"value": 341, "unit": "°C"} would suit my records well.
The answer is {"value": 30, "unit": "°C"}
